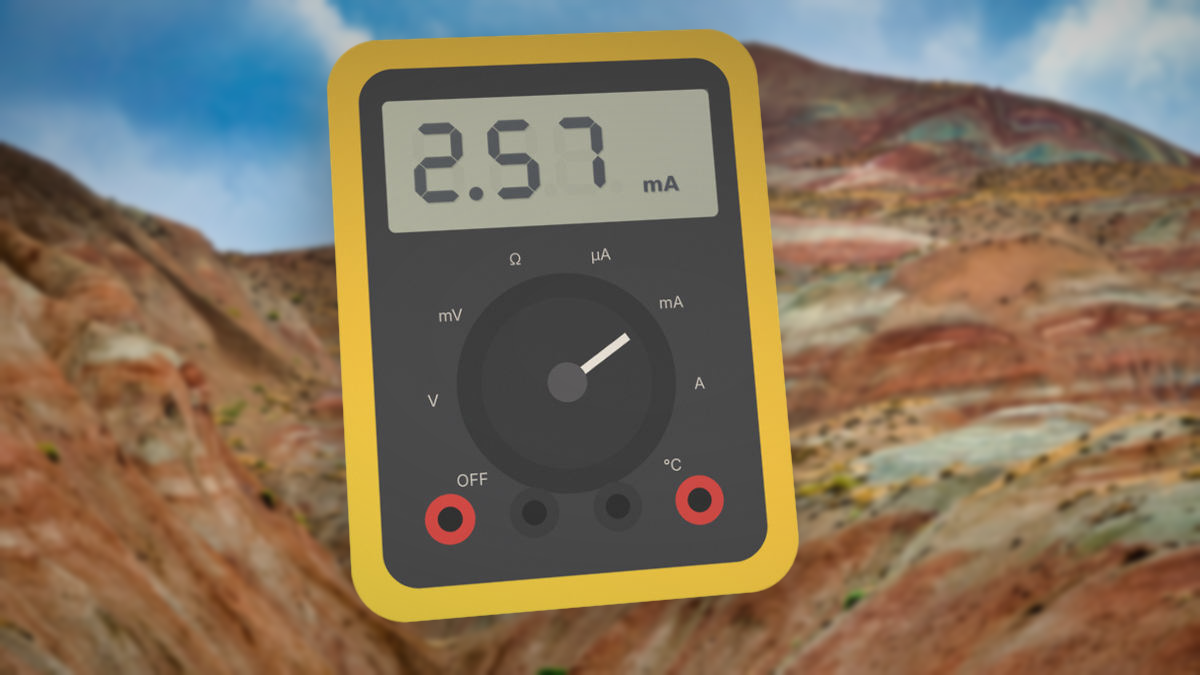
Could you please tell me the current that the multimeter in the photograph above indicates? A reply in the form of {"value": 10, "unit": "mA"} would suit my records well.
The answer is {"value": 2.57, "unit": "mA"}
